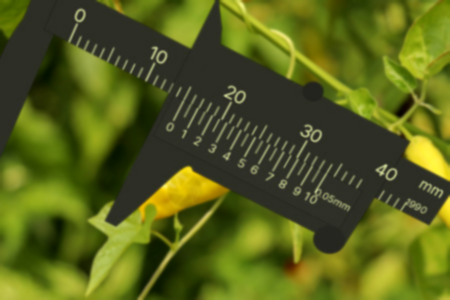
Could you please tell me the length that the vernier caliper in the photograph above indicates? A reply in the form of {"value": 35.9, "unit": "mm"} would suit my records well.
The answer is {"value": 15.0, "unit": "mm"}
